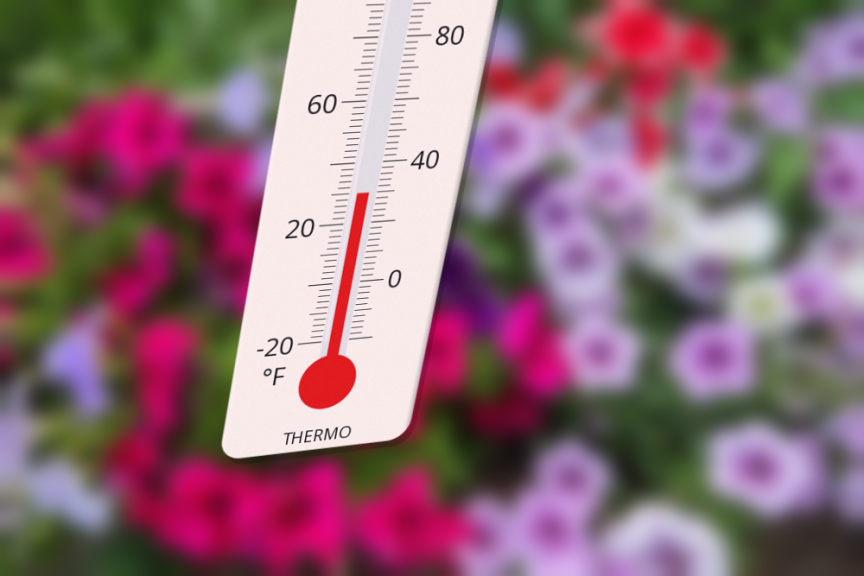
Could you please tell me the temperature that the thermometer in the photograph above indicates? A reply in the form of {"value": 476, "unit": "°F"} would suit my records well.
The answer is {"value": 30, "unit": "°F"}
